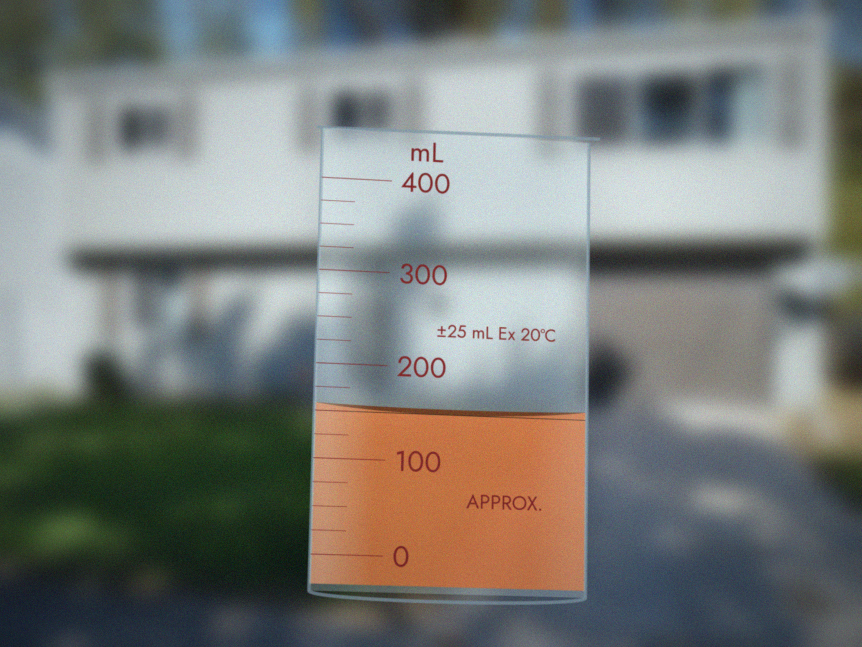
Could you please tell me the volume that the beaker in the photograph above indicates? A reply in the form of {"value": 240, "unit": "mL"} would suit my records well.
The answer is {"value": 150, "unit": "mL"}
